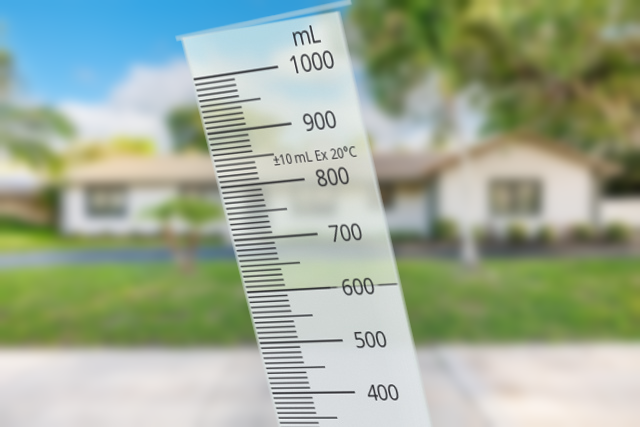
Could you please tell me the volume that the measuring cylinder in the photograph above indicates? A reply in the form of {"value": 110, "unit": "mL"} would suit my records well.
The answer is {"value": 600, "unit": "mL"}
